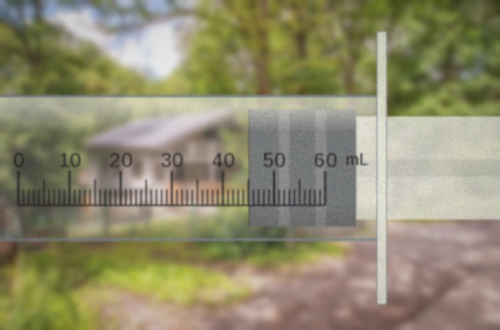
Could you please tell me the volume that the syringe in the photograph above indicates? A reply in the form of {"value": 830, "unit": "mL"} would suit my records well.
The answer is {"value": 45, "unit": "mL"}
